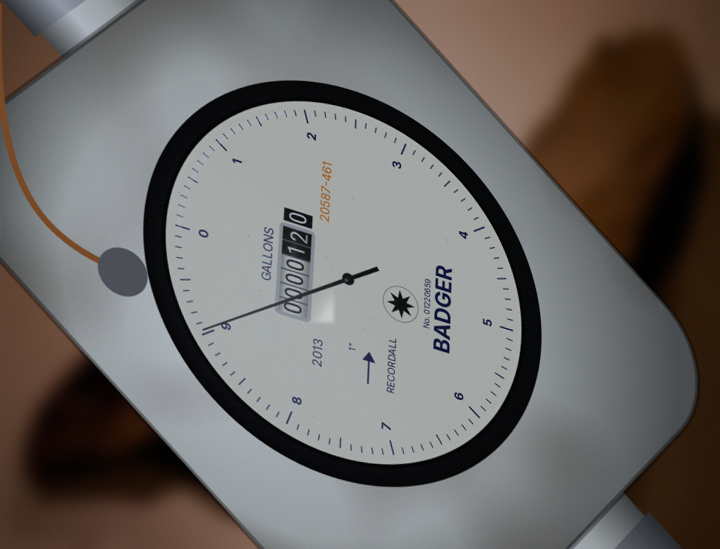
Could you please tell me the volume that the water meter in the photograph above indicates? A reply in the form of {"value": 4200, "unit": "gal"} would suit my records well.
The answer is {"value": 119.0, "unit": "gal"}
